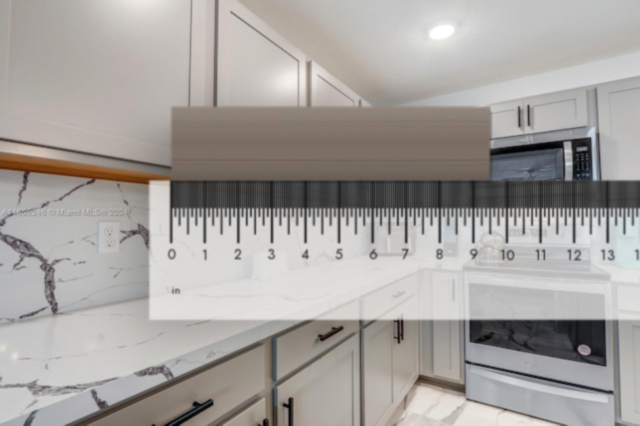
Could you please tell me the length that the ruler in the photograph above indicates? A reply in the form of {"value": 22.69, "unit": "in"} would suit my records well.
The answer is {"value": 9.5, "unit": "in"}
